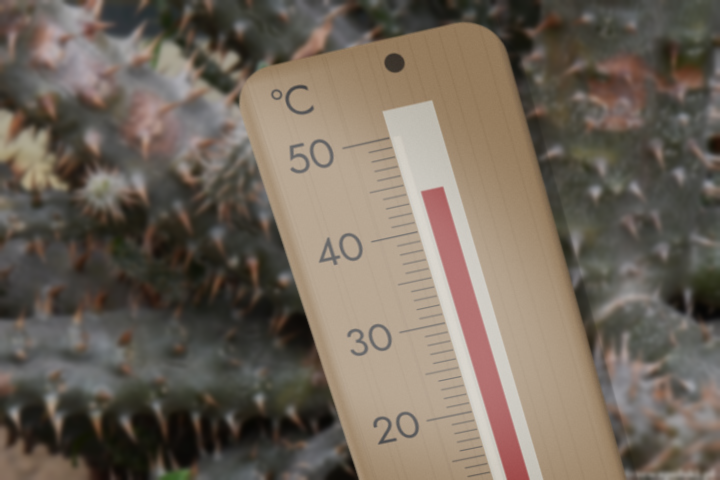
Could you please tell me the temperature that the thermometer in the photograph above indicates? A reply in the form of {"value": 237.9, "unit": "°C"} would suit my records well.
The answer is {"value": 44, "unit": "°C"}
